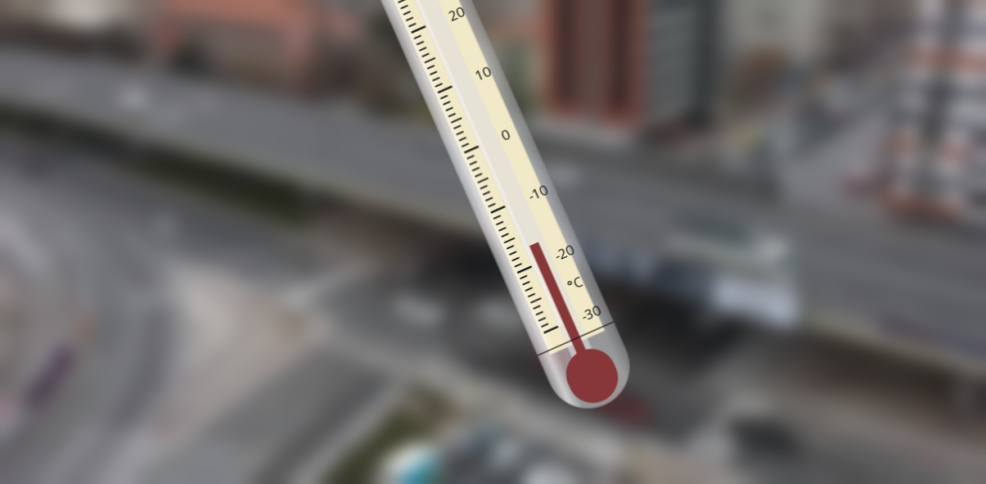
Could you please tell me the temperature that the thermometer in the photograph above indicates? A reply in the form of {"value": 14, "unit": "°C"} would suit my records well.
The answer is {"value": -17, "unit": "°C"}
